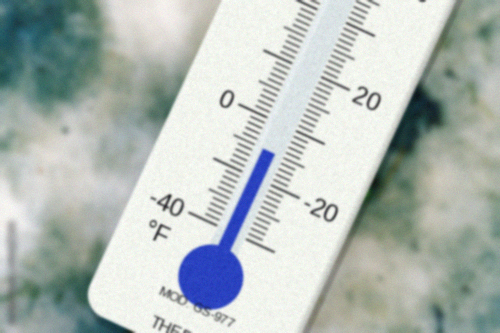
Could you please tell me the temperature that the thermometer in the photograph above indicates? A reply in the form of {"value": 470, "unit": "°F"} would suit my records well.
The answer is {"value": -10, "unit": "°F"}
